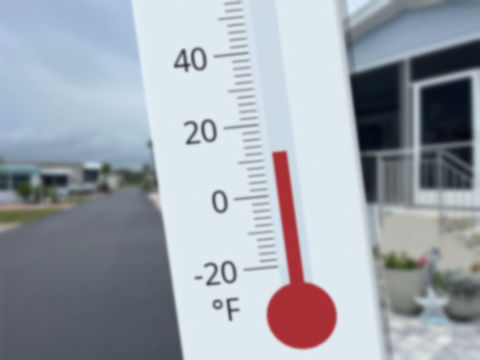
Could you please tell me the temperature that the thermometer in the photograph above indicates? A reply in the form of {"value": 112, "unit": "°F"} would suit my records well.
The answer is {"value": 12, "unit": "°F"}
